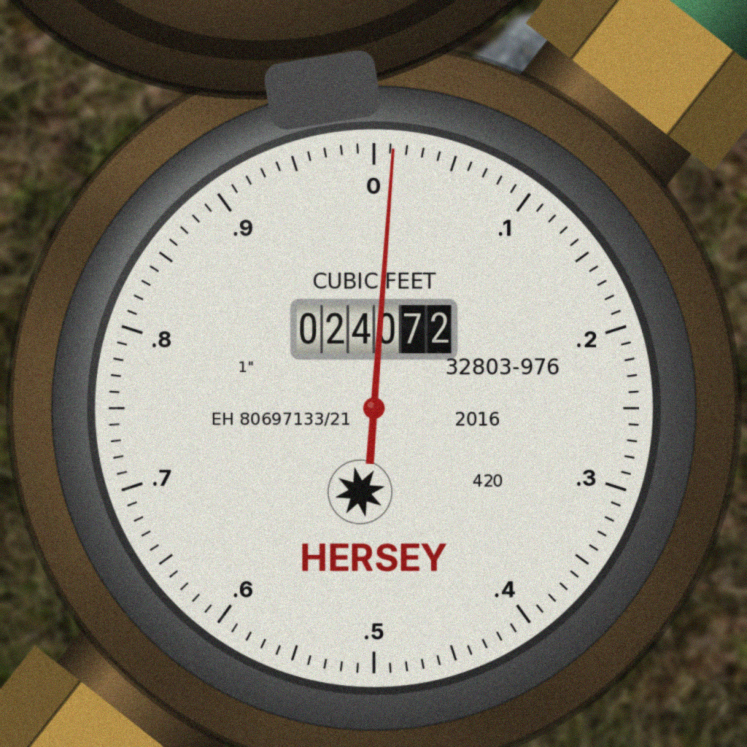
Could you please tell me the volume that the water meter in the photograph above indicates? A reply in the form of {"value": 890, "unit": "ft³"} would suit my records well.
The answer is {"value": 24072.01, "unit": "ft³"}
